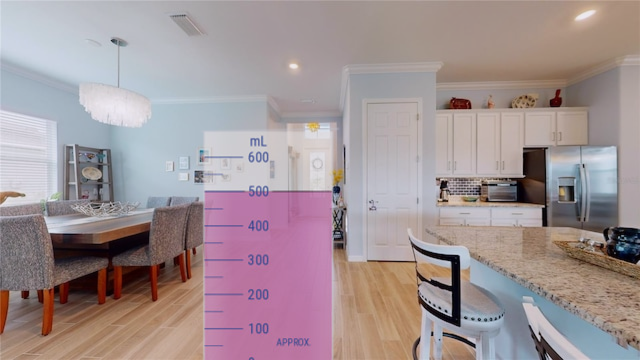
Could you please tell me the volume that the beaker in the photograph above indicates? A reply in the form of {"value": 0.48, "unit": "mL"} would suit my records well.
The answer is {"value": 500, "unit": "mL"}
